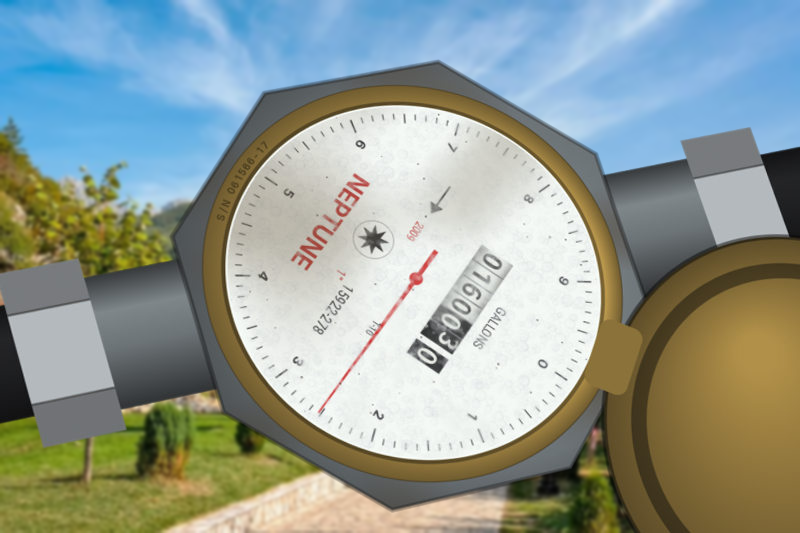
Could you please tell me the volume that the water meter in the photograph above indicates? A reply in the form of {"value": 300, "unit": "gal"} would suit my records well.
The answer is {"value": 160032.5, "unit": "gal"}
